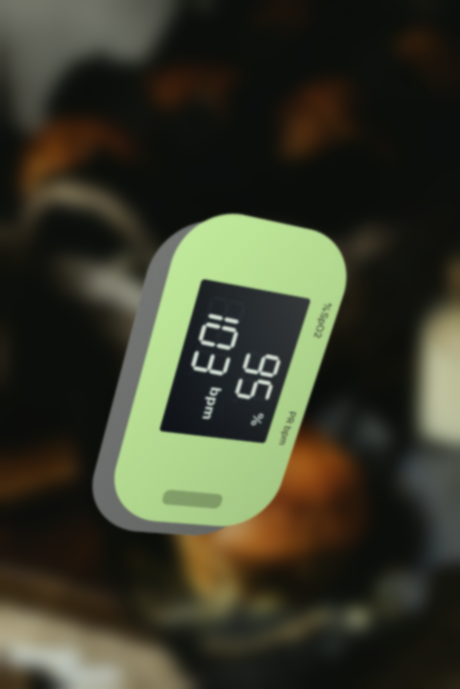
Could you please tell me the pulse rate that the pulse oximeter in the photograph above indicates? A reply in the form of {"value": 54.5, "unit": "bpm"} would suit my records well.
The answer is {"value": 103, "unit": "bpm"}
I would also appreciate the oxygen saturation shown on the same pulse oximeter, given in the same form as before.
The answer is {"value": 95, "unit": "%"}
